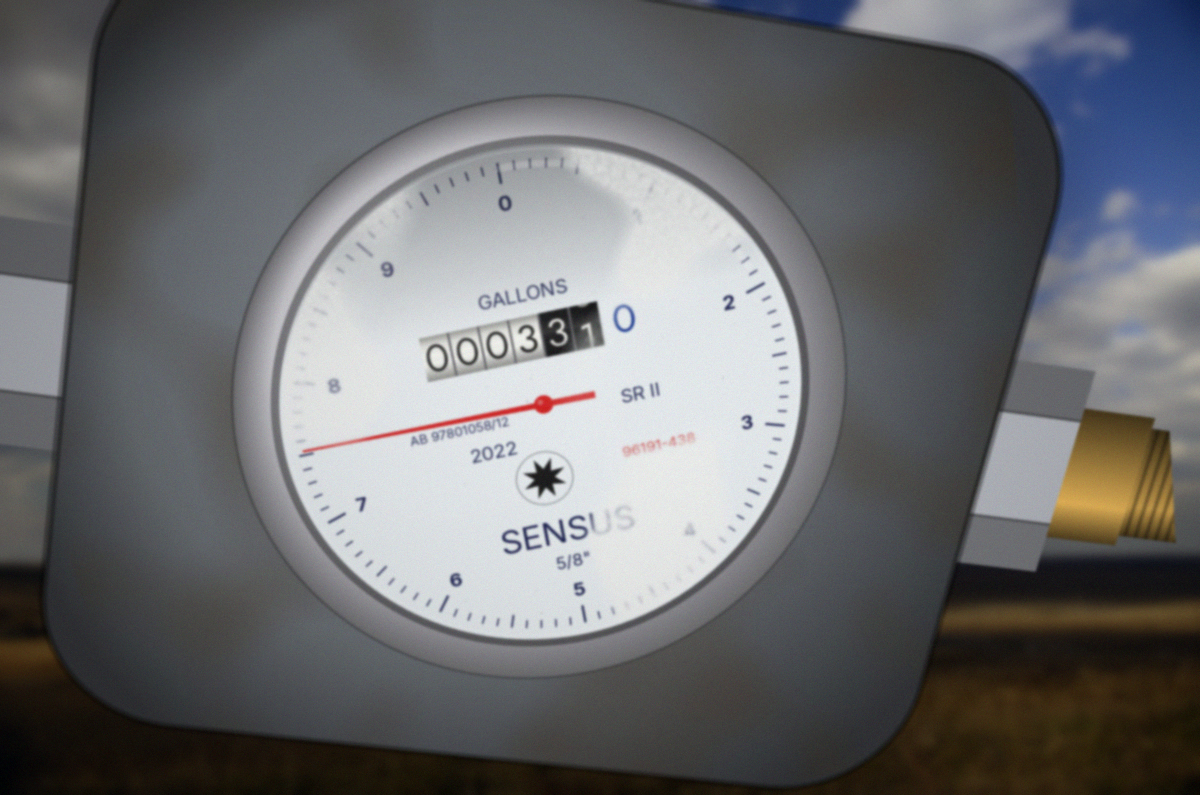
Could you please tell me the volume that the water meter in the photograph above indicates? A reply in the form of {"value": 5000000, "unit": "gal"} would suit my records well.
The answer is {"value": 3307.5, "unit": "gal"}
